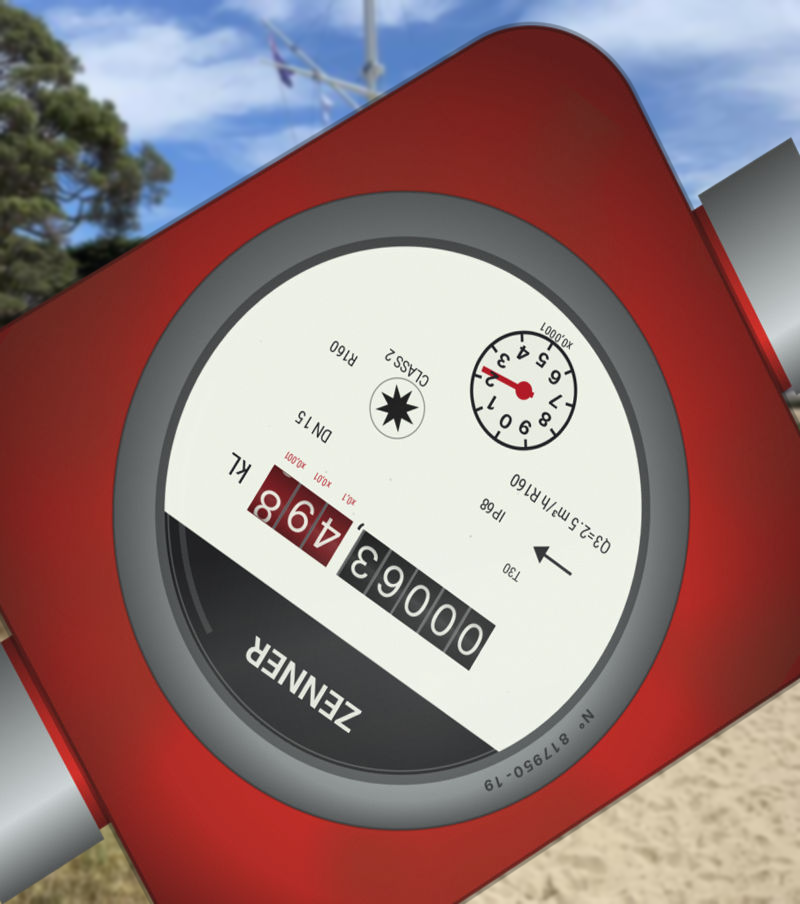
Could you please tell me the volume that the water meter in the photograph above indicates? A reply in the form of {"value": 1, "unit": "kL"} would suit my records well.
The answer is {"value": 63.4982, "unit": "kL"}
